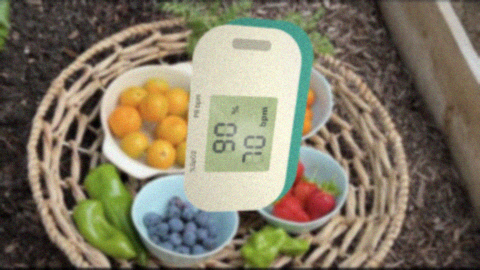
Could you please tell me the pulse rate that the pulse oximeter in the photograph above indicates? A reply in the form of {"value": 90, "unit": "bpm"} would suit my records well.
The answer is {"value": 70, "unit": "bpm"}
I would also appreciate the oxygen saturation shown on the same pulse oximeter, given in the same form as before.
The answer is {"value": 90, "unit": "%"}
